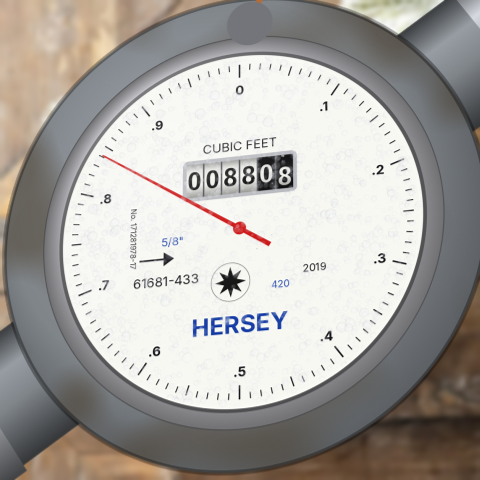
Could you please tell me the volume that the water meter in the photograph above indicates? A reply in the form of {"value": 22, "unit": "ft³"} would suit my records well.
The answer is {"value": 8807.84, "unit": "ft³"}
